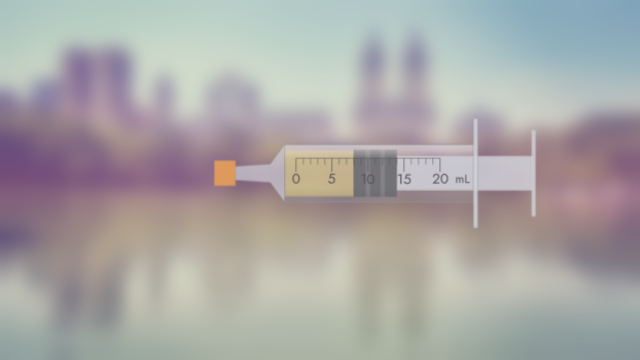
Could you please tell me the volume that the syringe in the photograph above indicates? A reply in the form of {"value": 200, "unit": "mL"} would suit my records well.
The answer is {"value": 8, "unit": "mL"}
